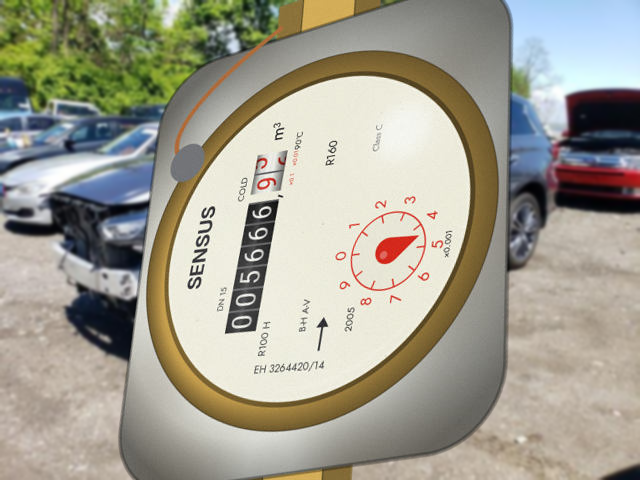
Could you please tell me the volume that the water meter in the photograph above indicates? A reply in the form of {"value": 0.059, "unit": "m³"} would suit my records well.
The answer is {"value": 5666.954, "unit": "m³"}
